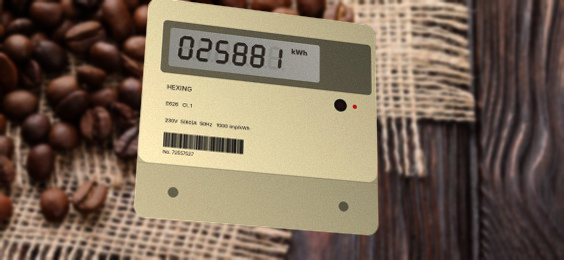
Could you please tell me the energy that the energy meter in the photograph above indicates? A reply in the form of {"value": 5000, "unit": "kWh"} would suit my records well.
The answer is {"value": 25881, "unit": "kWh"}
